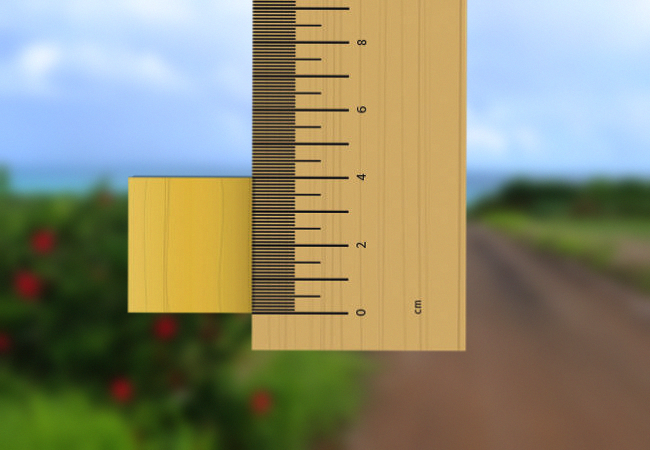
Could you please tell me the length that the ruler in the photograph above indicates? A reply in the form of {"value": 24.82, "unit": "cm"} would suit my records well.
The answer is {"value": 4, "unit": "cm"}
